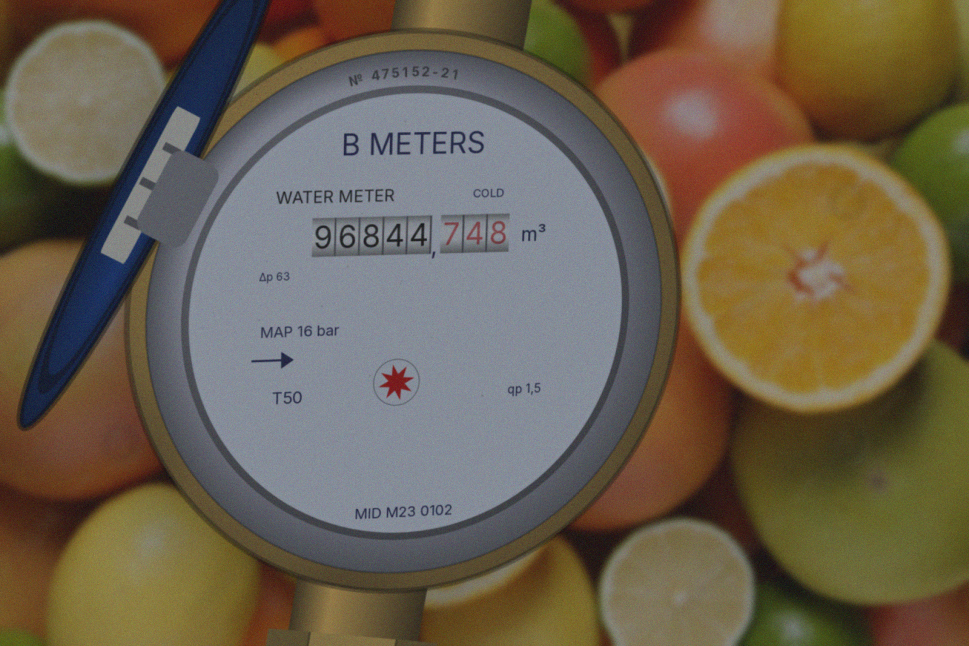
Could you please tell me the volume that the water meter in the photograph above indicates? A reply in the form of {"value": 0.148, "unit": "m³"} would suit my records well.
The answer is {"value": 96844.748, "unit": "m³"}
